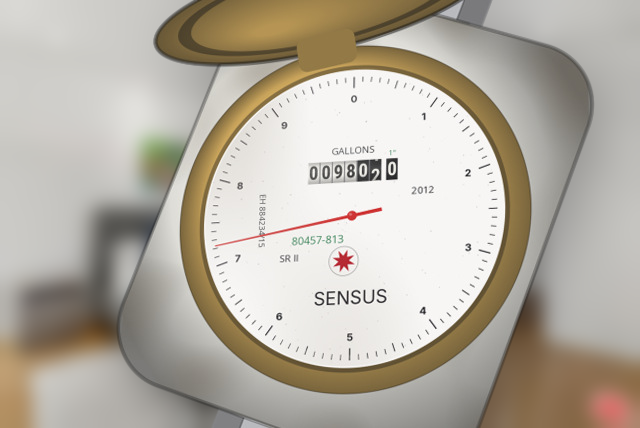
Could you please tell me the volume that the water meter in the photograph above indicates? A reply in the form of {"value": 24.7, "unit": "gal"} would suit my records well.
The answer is {"value": 98017.2, "unit": "gal"}
